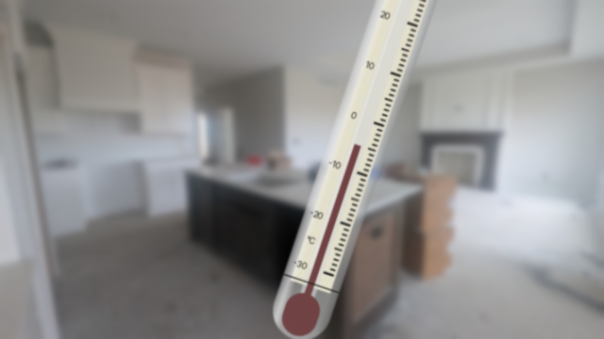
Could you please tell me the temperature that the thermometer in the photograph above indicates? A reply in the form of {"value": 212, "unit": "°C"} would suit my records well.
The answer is {"value": -5, "unit": "°C"}
